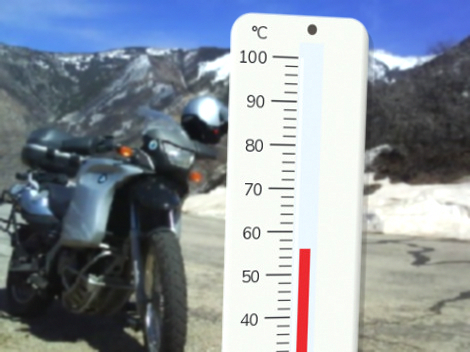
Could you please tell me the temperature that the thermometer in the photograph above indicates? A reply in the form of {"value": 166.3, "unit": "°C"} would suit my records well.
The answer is {"value": 56, "unit": "°C"}
